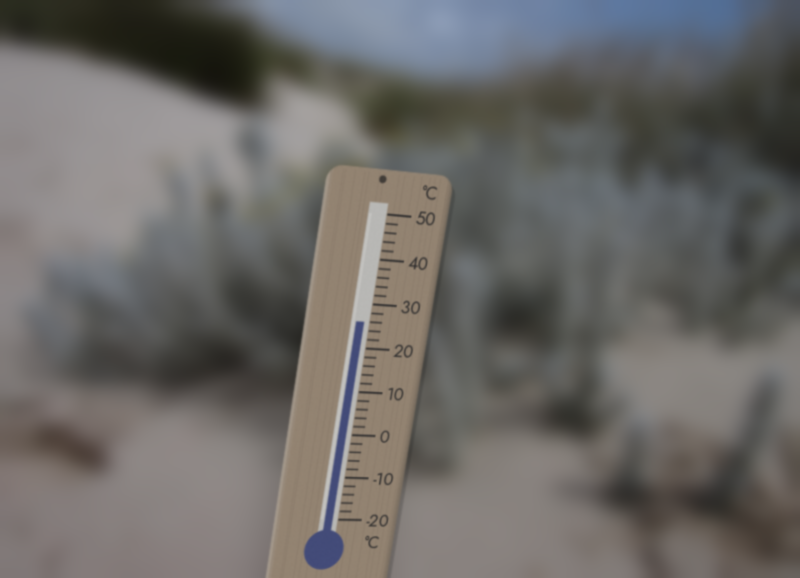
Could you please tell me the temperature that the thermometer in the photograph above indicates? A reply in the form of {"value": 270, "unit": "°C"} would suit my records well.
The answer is {"value": 26, "unit": "°C"}
